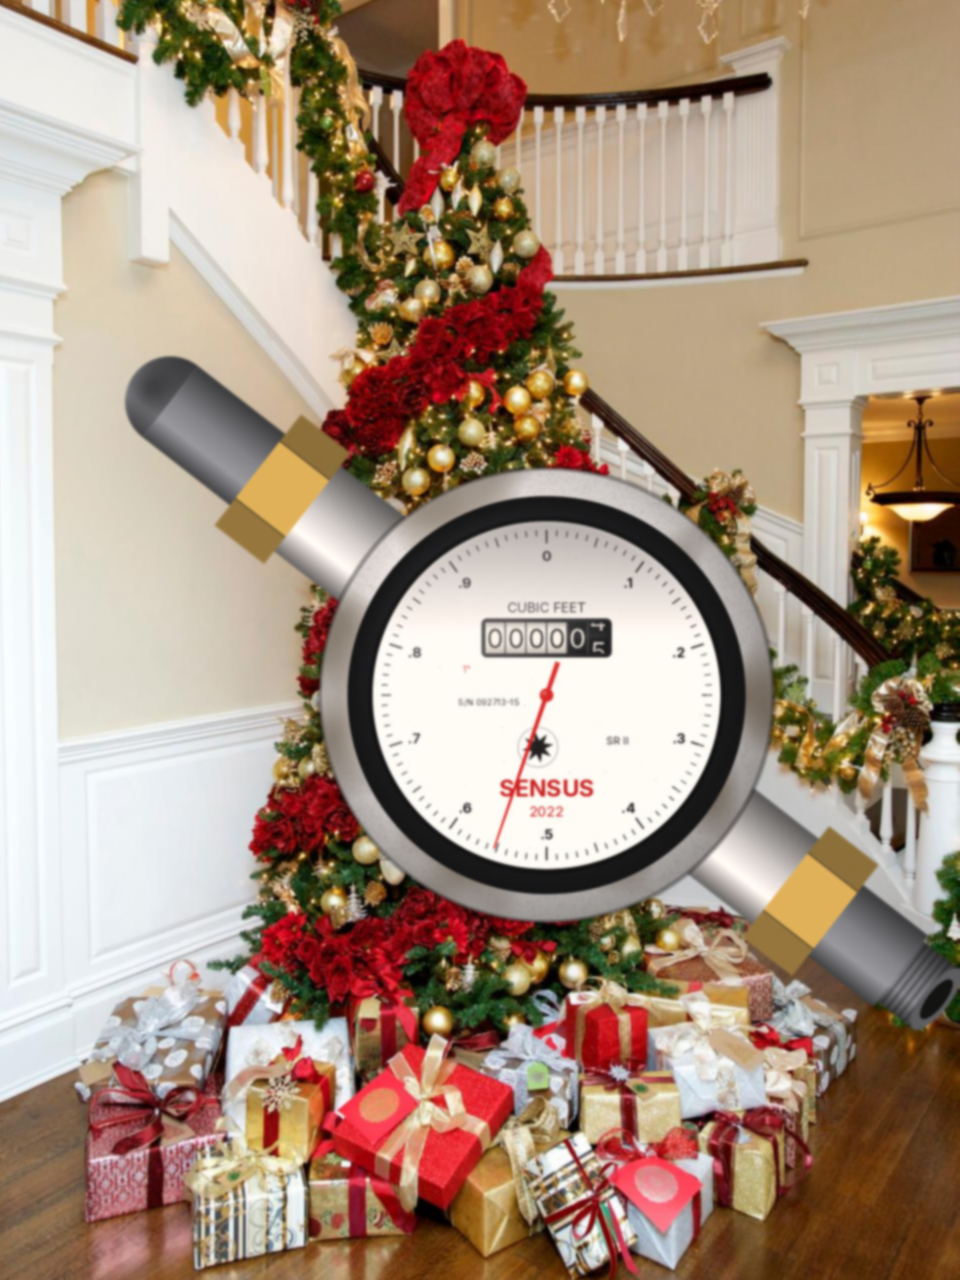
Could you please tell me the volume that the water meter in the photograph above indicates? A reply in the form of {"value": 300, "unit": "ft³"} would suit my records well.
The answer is {"value": 4.55, "unit": "ft³"}
